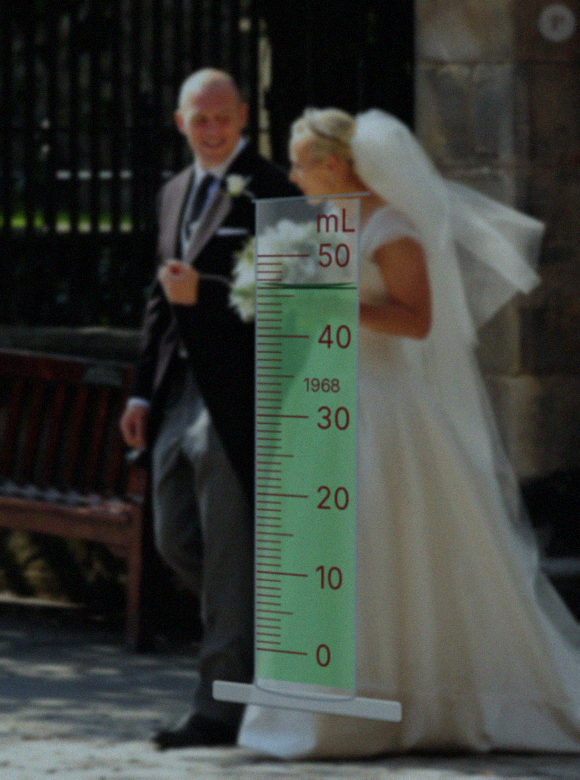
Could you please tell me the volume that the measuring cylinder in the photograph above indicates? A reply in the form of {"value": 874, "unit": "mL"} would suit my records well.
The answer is {"value": 46, "unit": "mL"}
